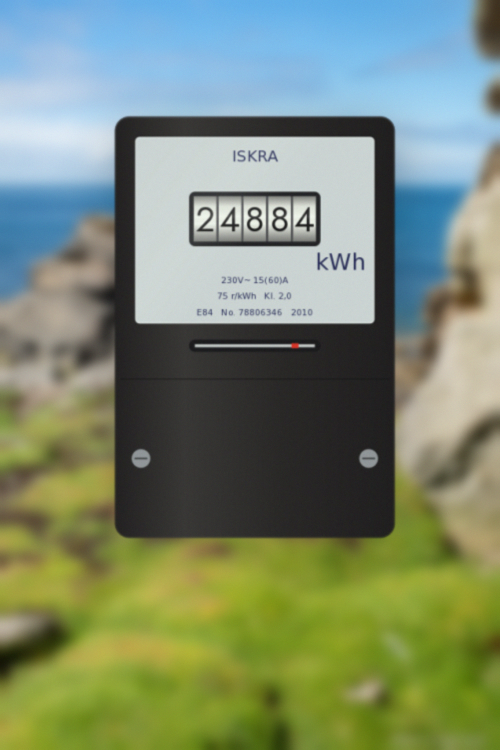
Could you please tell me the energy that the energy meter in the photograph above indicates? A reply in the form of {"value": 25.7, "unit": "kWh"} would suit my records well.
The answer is {"value": 24884, "unit": "kWh"}
